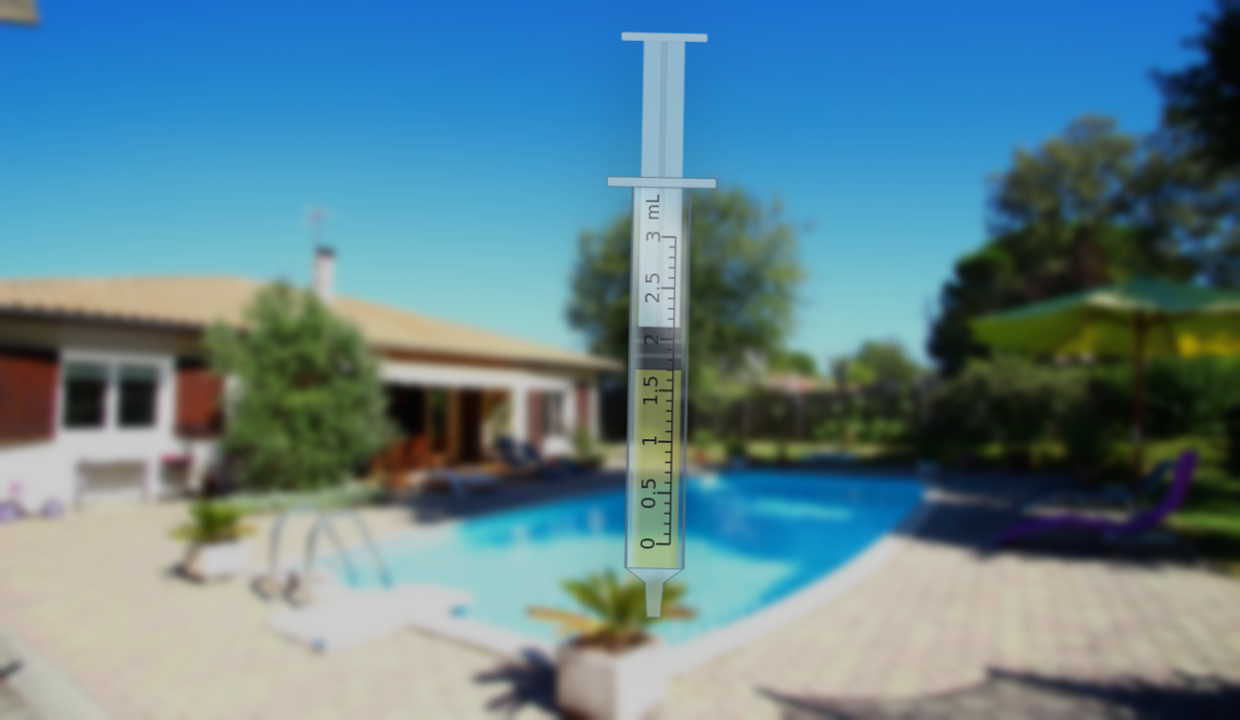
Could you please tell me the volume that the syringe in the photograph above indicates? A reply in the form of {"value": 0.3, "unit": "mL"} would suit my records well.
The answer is {"value": 1.7, "unit": "mL"}
